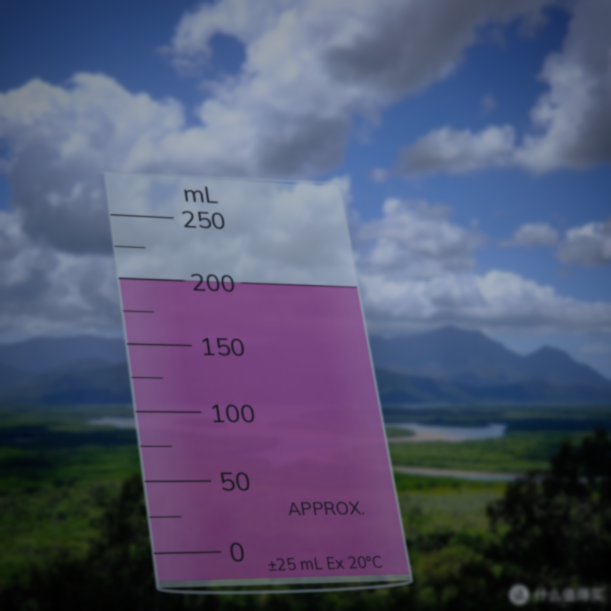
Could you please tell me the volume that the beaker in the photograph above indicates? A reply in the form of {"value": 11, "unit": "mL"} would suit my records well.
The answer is {"value": 200, "unit": "mL"}
